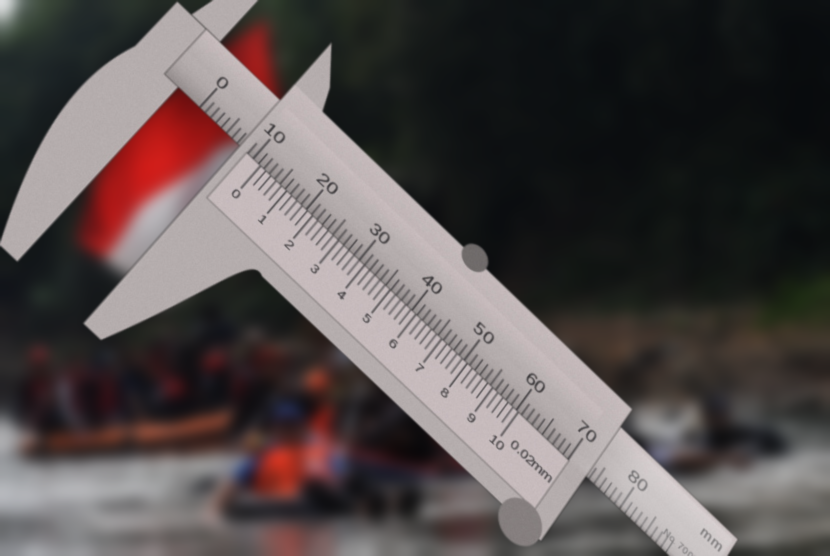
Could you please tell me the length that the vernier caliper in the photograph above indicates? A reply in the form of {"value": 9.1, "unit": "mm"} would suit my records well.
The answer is {"value": 11.4, "unit": "mm"}
